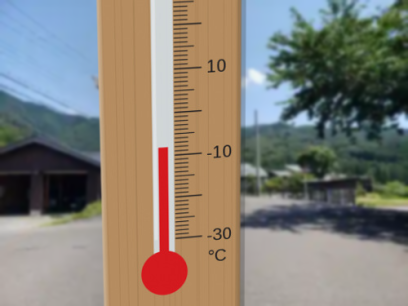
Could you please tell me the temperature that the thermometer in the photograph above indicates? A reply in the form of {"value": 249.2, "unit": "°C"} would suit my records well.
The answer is {"value": -8, "unit": "°C"}
